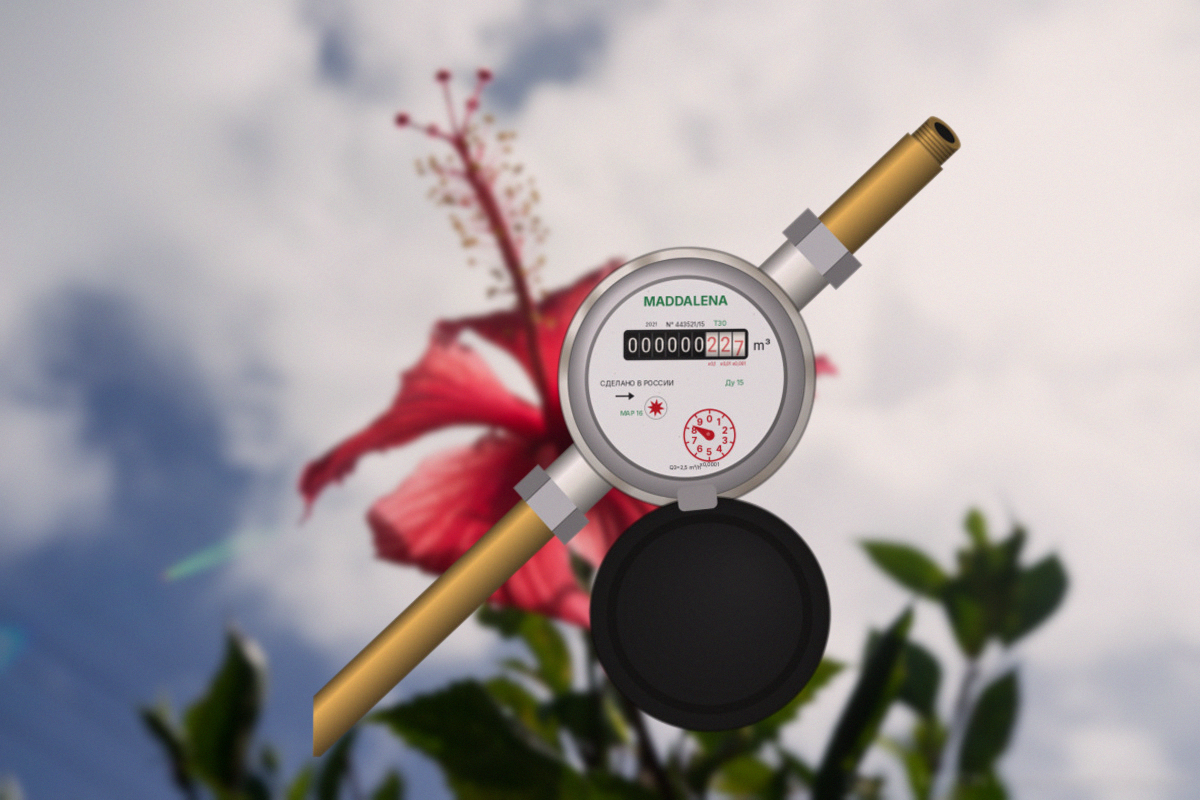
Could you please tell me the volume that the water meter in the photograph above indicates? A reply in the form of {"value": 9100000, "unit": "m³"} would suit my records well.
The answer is {"value": 0.2268, "unit": "m³"}
